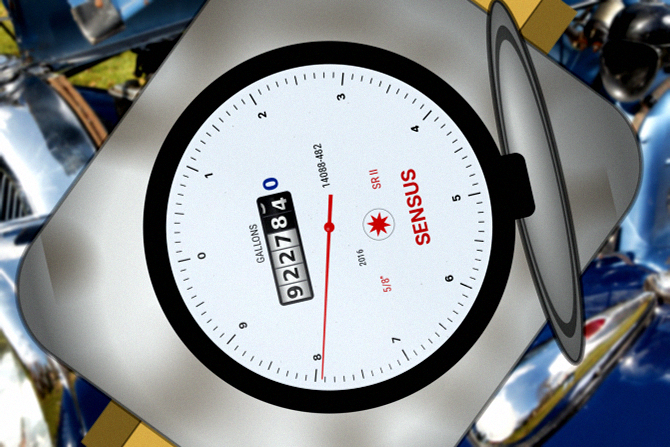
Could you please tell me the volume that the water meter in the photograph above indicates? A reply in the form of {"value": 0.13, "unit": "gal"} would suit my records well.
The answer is {"value": 9227837.9, "unit": "gal"}
